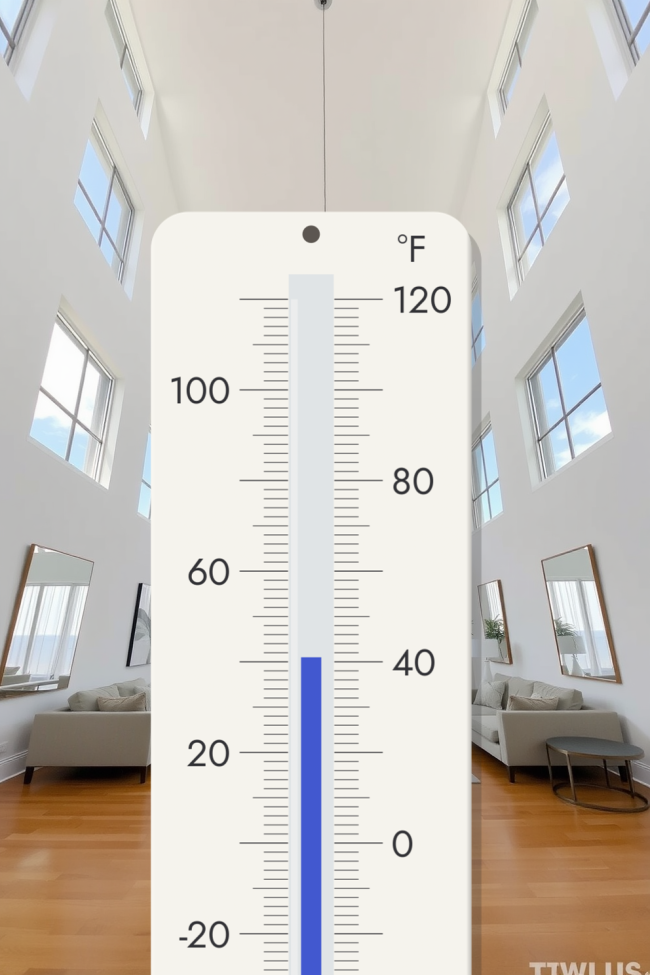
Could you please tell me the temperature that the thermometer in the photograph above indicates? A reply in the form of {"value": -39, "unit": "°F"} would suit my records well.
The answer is {"value": 41, "unit": "°F"}
